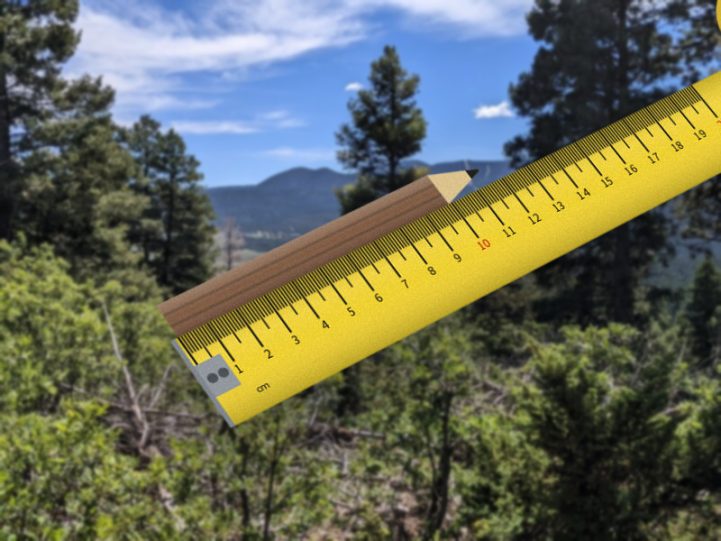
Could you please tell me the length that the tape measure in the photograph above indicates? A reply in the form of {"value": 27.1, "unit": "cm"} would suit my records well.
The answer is {"value": 11.5, "unit": "cm"}
